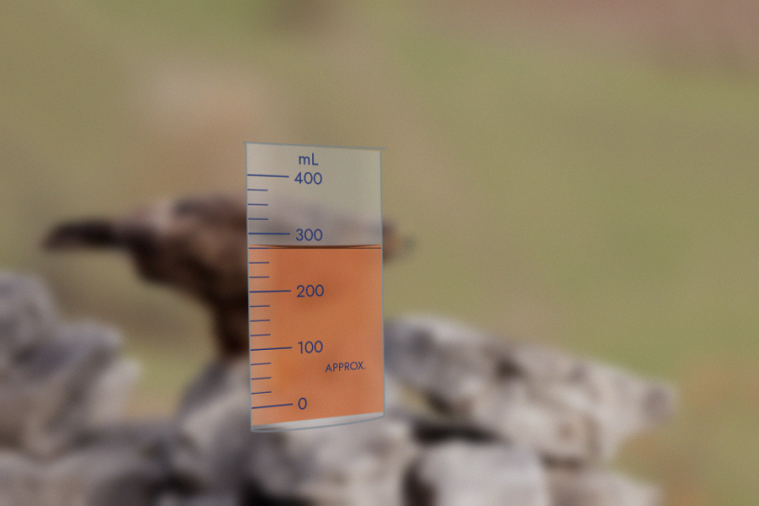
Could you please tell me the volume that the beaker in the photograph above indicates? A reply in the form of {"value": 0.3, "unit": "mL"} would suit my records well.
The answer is {"value": 275, "unit": "mL"}
